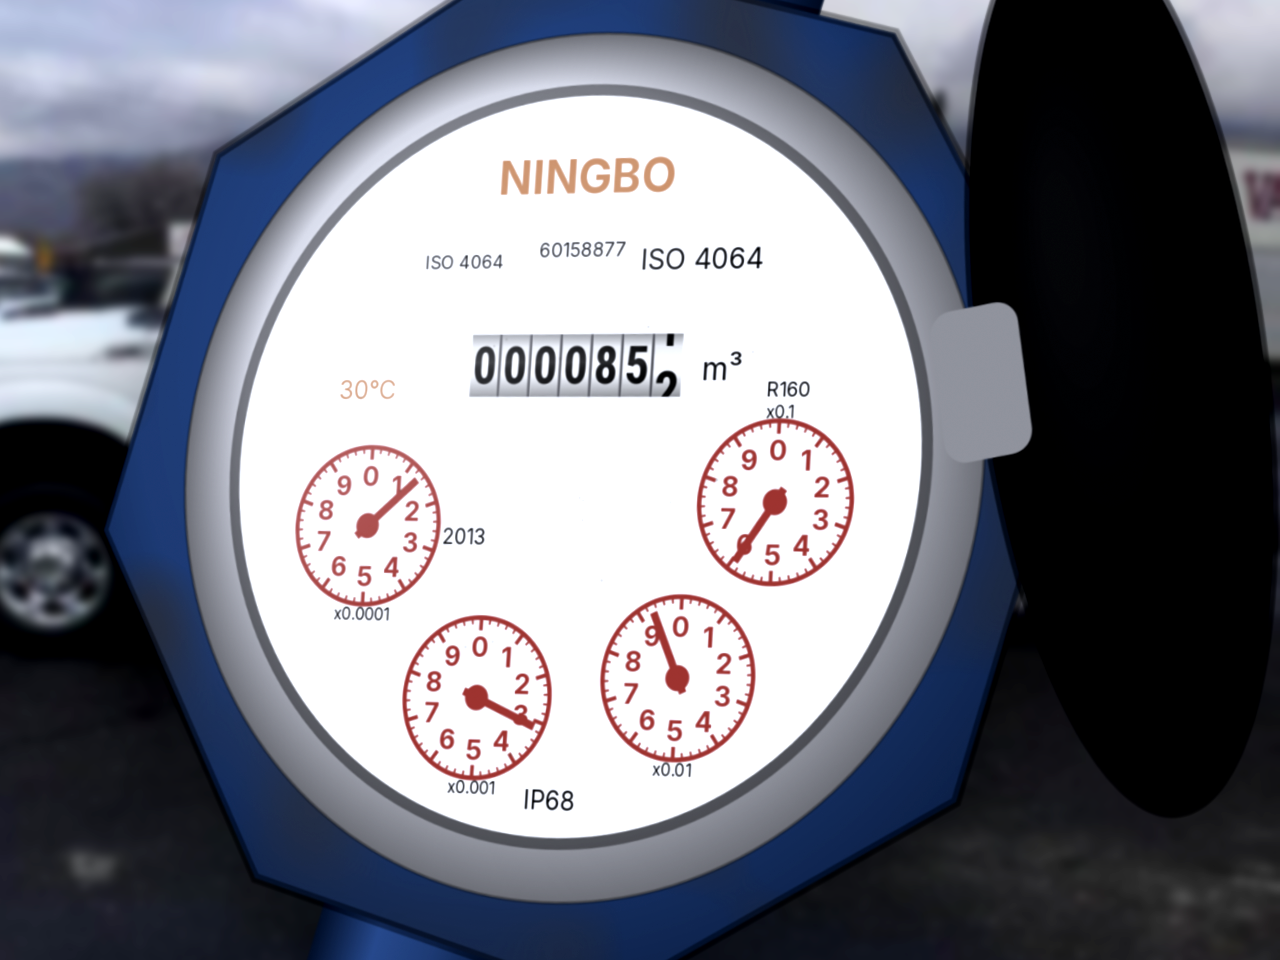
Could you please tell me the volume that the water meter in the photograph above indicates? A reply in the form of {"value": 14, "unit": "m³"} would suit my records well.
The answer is {"value": 851.5931, "unit": "m³"}
